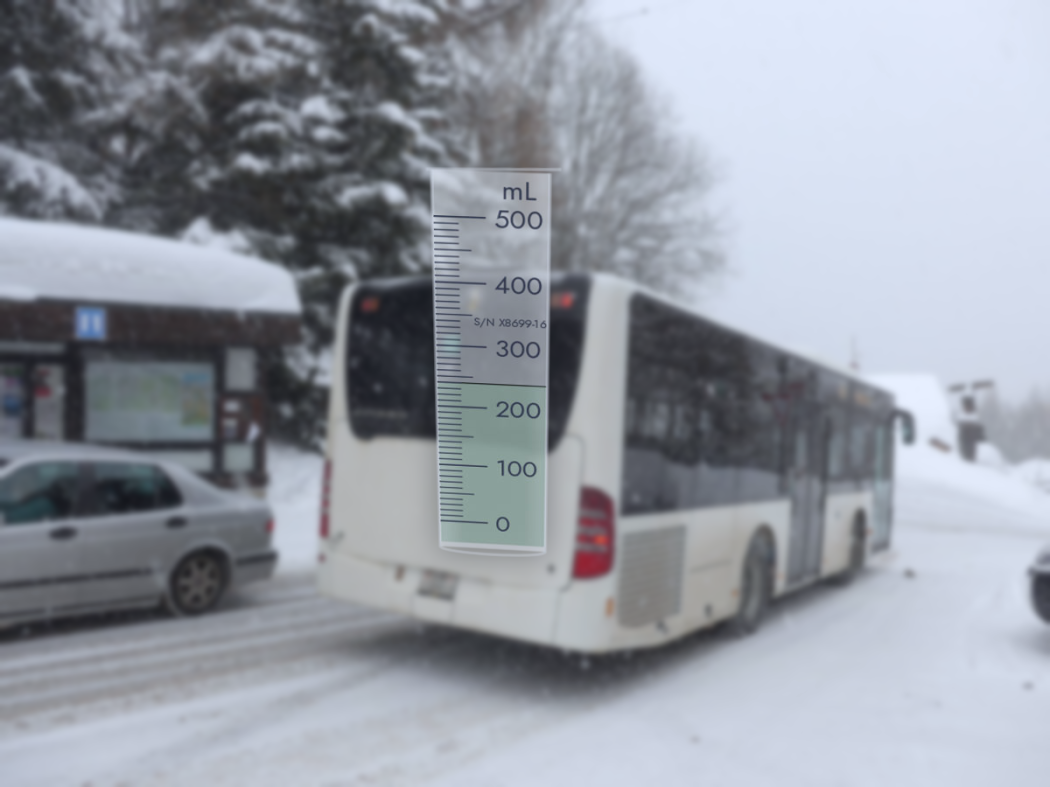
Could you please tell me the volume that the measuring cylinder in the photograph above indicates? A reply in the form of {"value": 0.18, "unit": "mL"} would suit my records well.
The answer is {"value": 240, "unit": "mL"}
